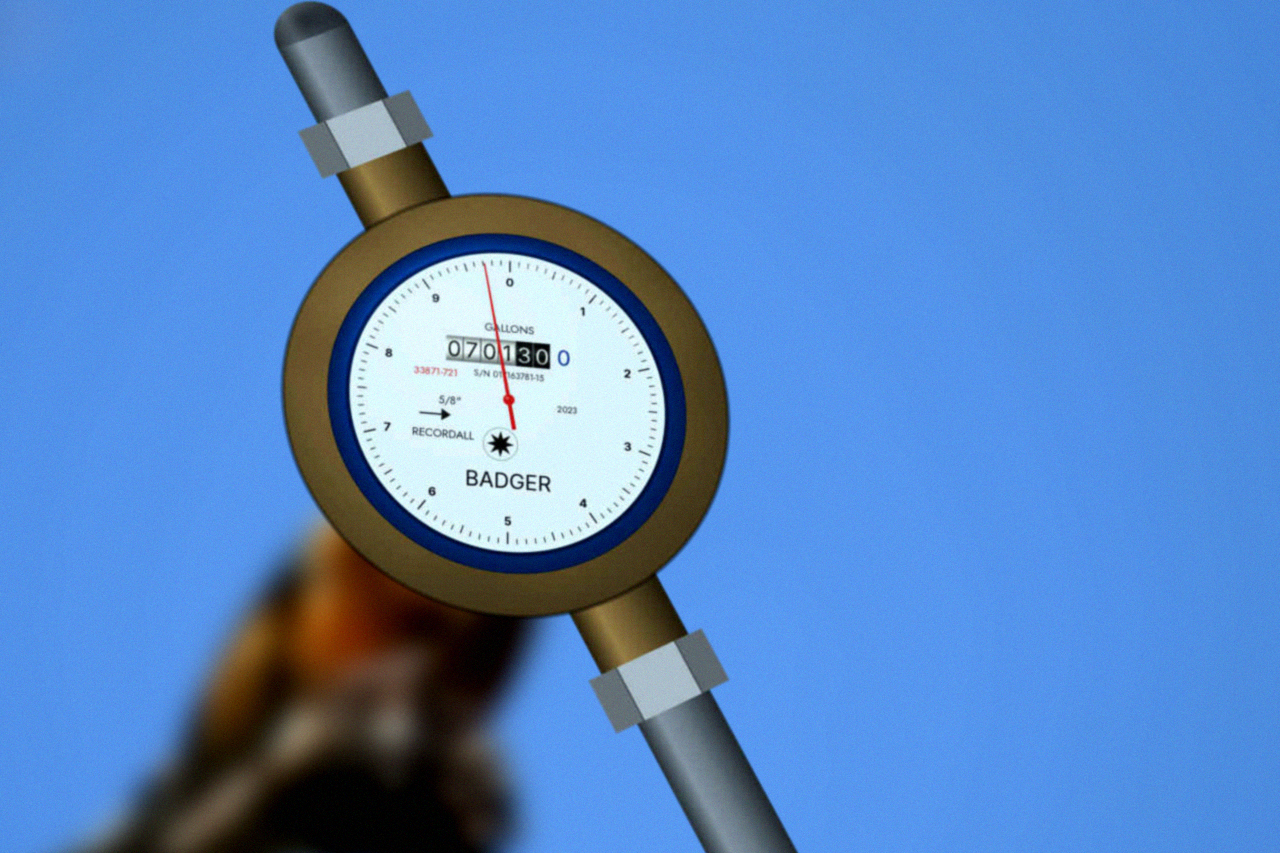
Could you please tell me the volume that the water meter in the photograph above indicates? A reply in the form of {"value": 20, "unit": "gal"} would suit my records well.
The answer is {"value": 701299.7, "unit": "gal"}
